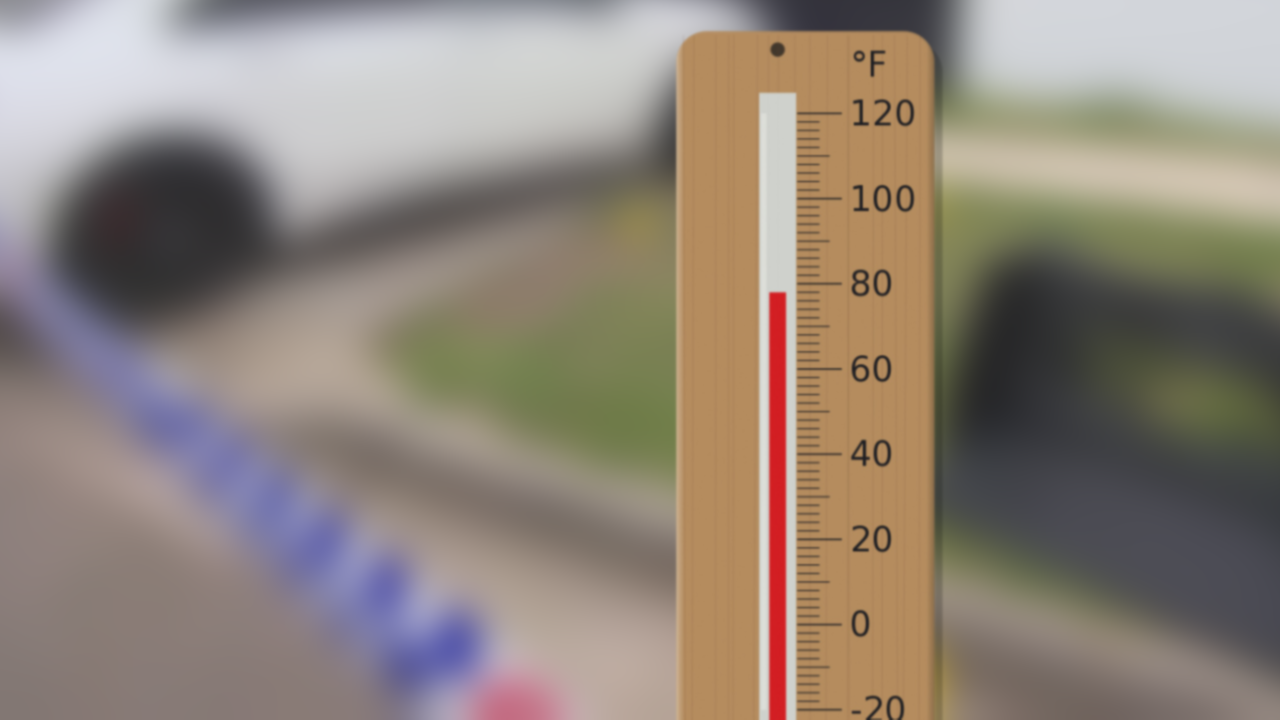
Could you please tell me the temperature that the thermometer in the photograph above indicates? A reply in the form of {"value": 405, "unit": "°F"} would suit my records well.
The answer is {"value": 78, "unit": "°F"}
